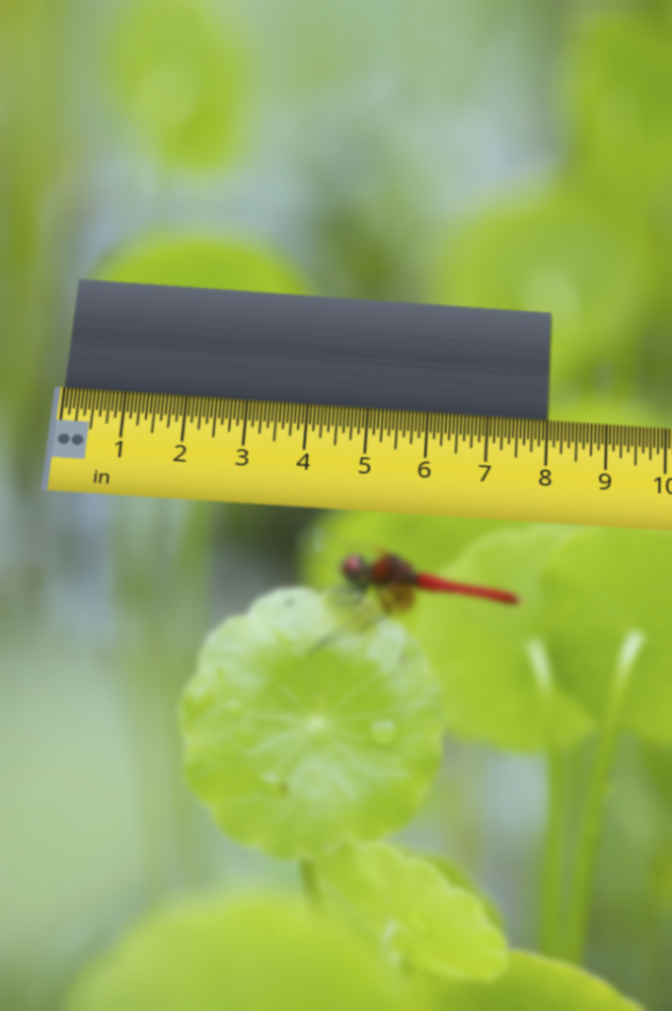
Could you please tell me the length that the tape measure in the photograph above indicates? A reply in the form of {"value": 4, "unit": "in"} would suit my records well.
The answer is {"value": 8, "unit": "in"}
